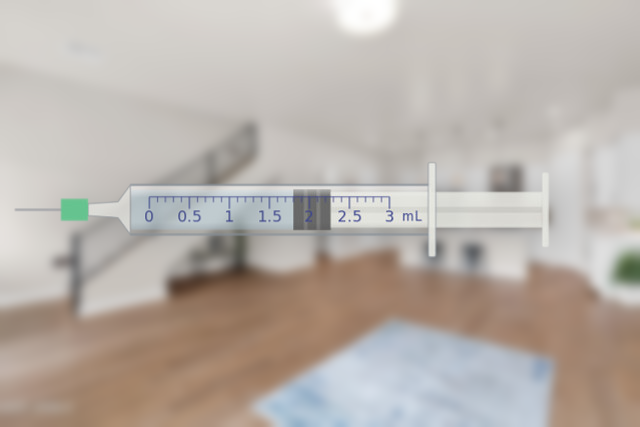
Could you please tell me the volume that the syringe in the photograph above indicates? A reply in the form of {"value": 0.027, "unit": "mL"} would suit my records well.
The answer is {"value": 1.8, "unit": "mL"}
